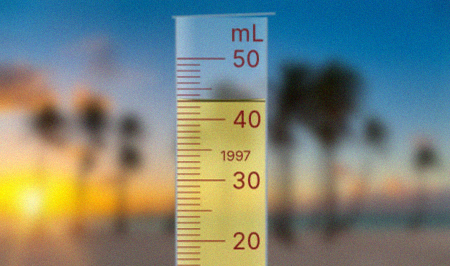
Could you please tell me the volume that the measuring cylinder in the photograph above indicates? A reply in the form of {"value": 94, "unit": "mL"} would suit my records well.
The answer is {"value": 43, "unit": "mL"}
